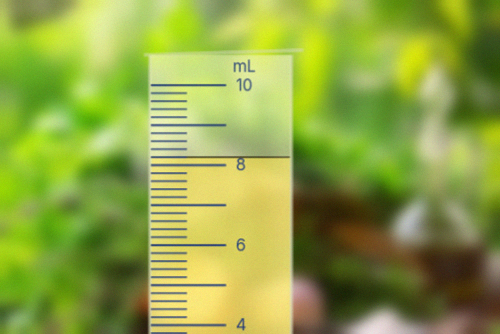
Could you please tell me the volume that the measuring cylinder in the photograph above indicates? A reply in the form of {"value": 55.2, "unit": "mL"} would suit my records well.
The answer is {"value": 8.2, "unit": "mL"}
